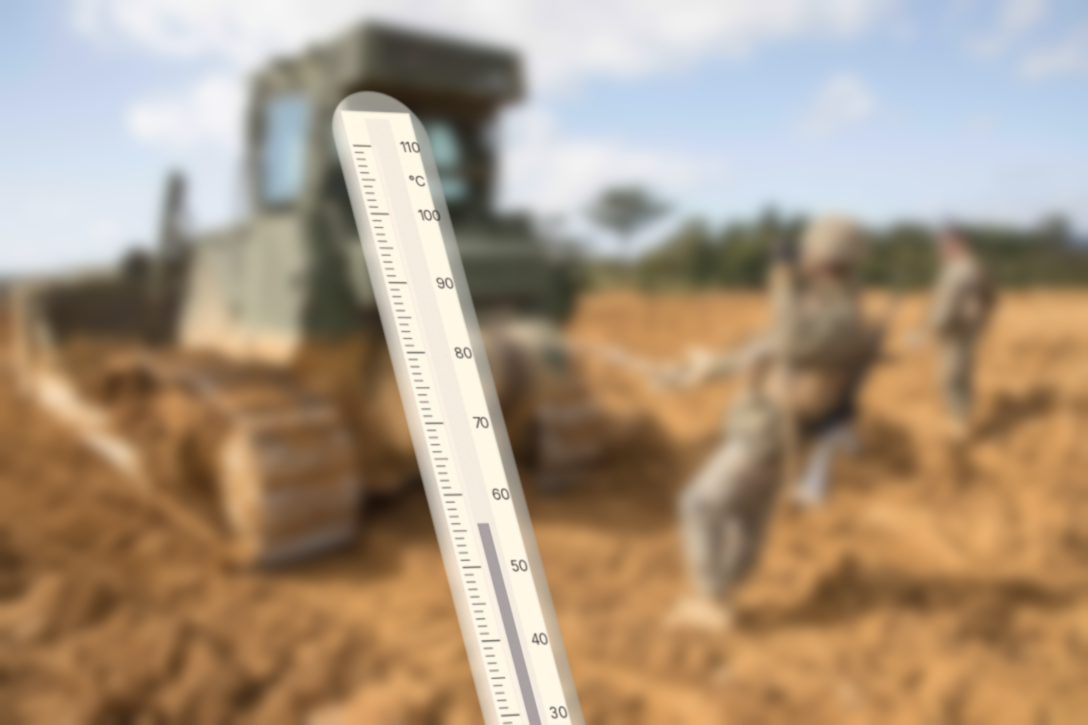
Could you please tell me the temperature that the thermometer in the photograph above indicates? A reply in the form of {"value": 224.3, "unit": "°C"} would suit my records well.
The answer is {"value": 56, "unit": "°C"}
